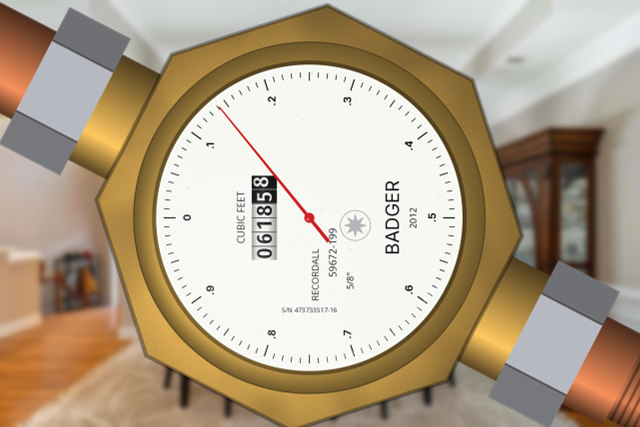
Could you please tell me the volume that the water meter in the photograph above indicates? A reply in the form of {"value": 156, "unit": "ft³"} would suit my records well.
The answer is {"value": 61858.14, "unit": "ft³"}
